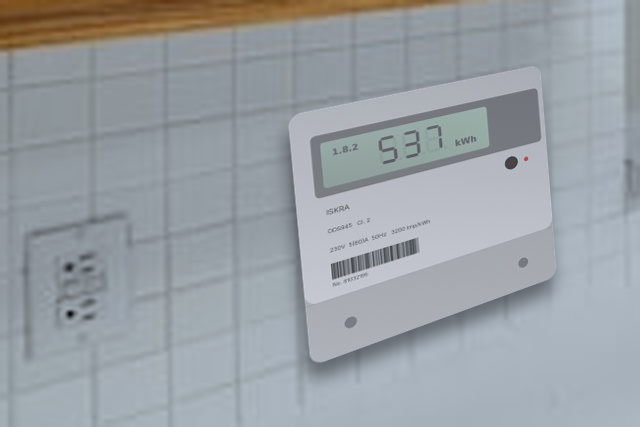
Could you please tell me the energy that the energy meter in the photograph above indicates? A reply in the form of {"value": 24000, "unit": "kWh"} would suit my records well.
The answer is {"value": 537, "unit": "kWh"}
